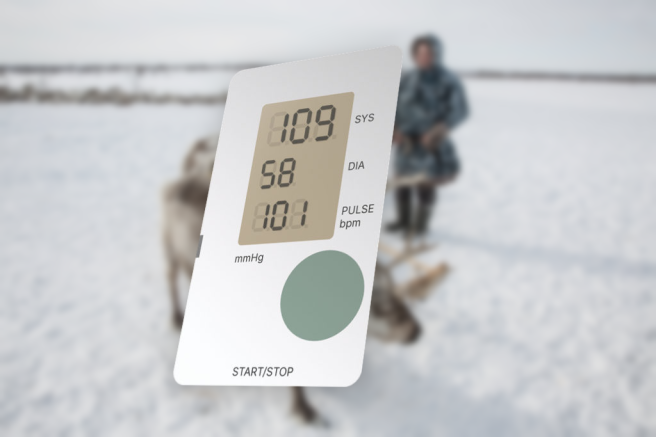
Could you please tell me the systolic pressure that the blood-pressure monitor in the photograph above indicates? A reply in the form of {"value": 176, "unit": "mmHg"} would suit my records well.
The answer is {"value": 109, "unit": "mmHg"}
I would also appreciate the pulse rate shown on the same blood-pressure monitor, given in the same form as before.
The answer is {"value": 101, "unit": "bpm"}
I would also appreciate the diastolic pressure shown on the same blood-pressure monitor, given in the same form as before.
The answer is {"value": 58, "unit": "mmHg"}
